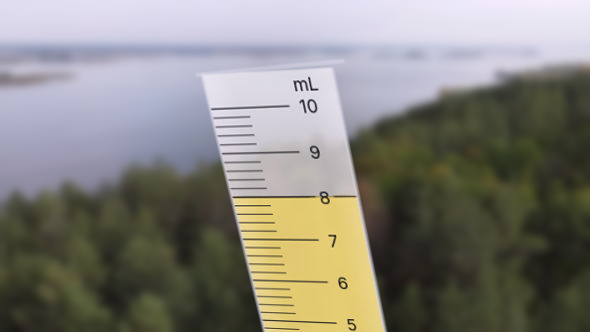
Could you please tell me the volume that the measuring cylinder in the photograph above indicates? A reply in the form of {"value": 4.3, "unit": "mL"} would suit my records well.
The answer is {"value": 8, "unit": "mL"}
